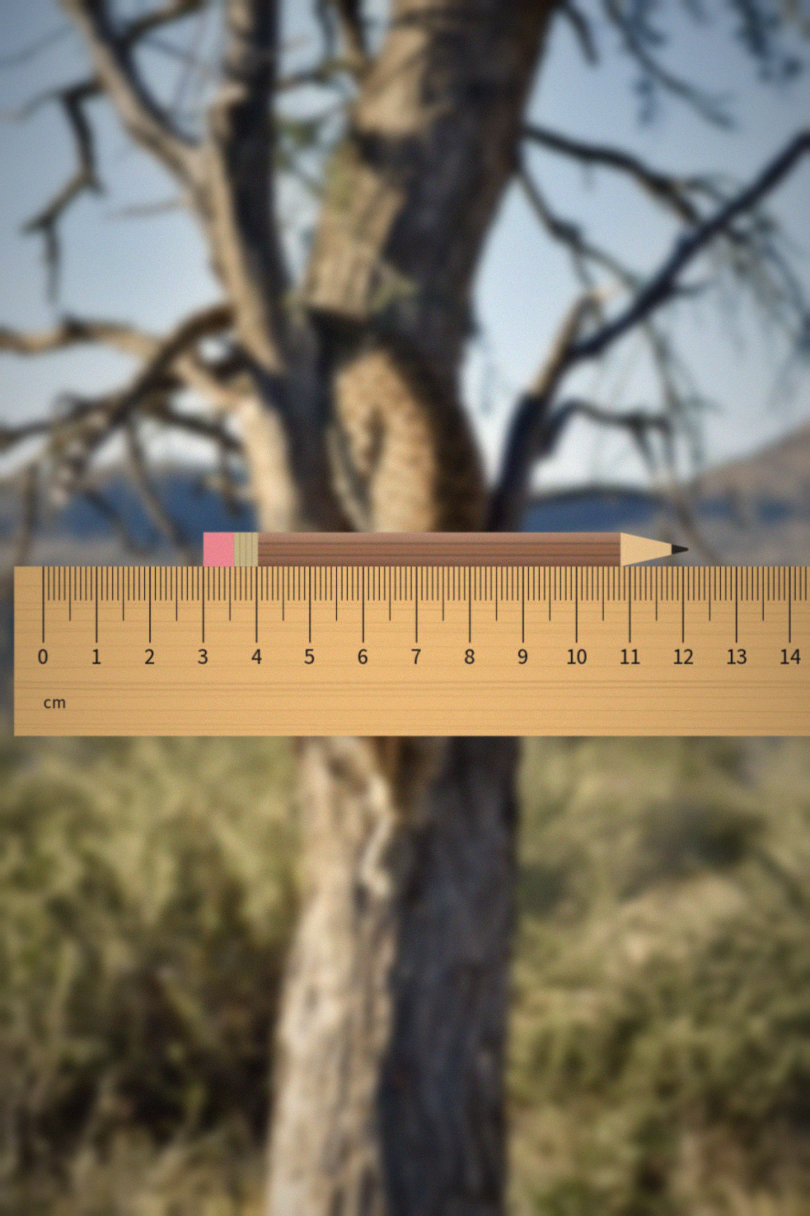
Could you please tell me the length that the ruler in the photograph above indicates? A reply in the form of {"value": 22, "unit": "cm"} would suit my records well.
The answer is {"value": 9.1, "unit": "cm"}
